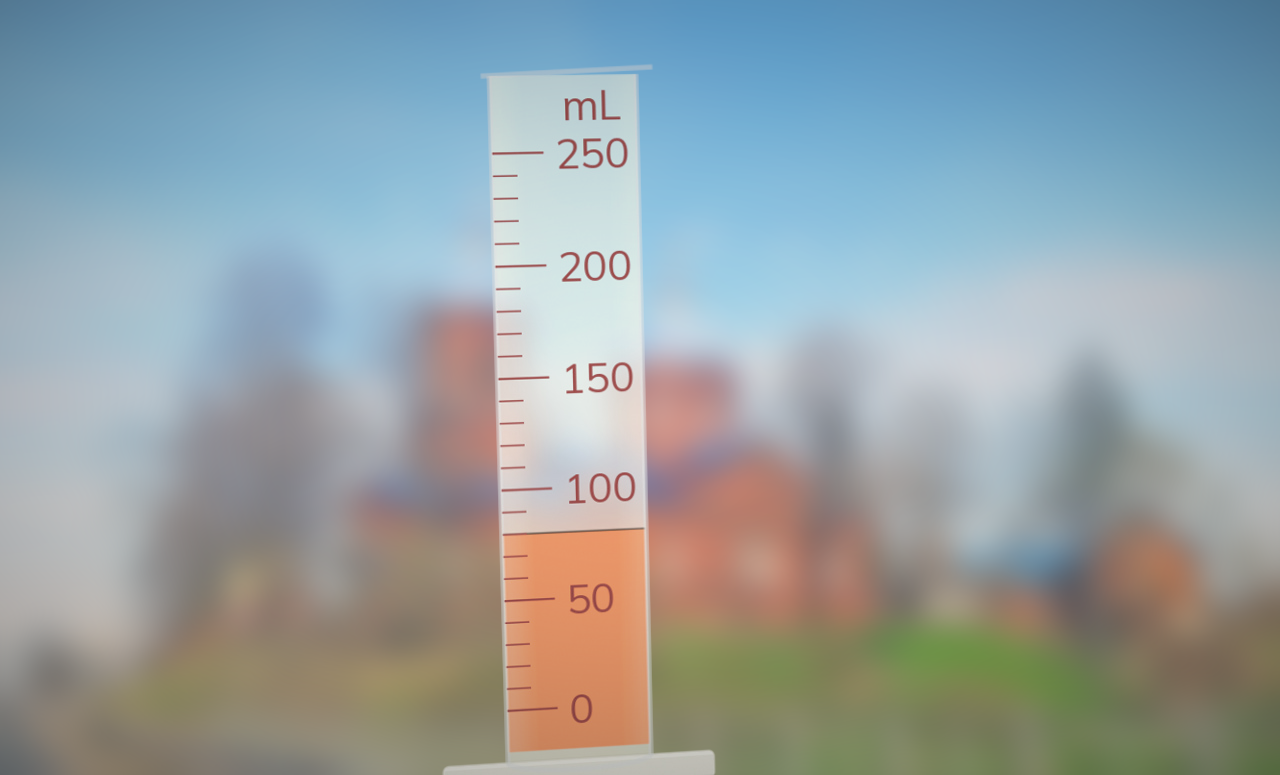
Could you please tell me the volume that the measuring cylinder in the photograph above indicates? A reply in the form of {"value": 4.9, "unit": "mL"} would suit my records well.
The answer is {"value": 80, "unit": "mL"}
